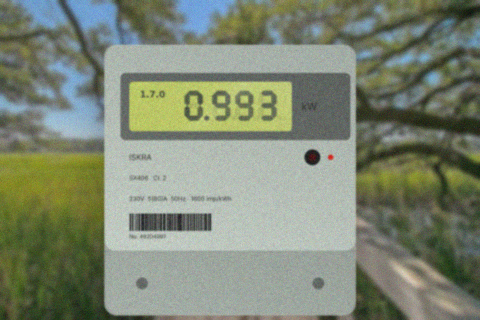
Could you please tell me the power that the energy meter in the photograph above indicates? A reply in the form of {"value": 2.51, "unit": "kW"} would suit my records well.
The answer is {"value": 0.993, "unit": "kW"}
